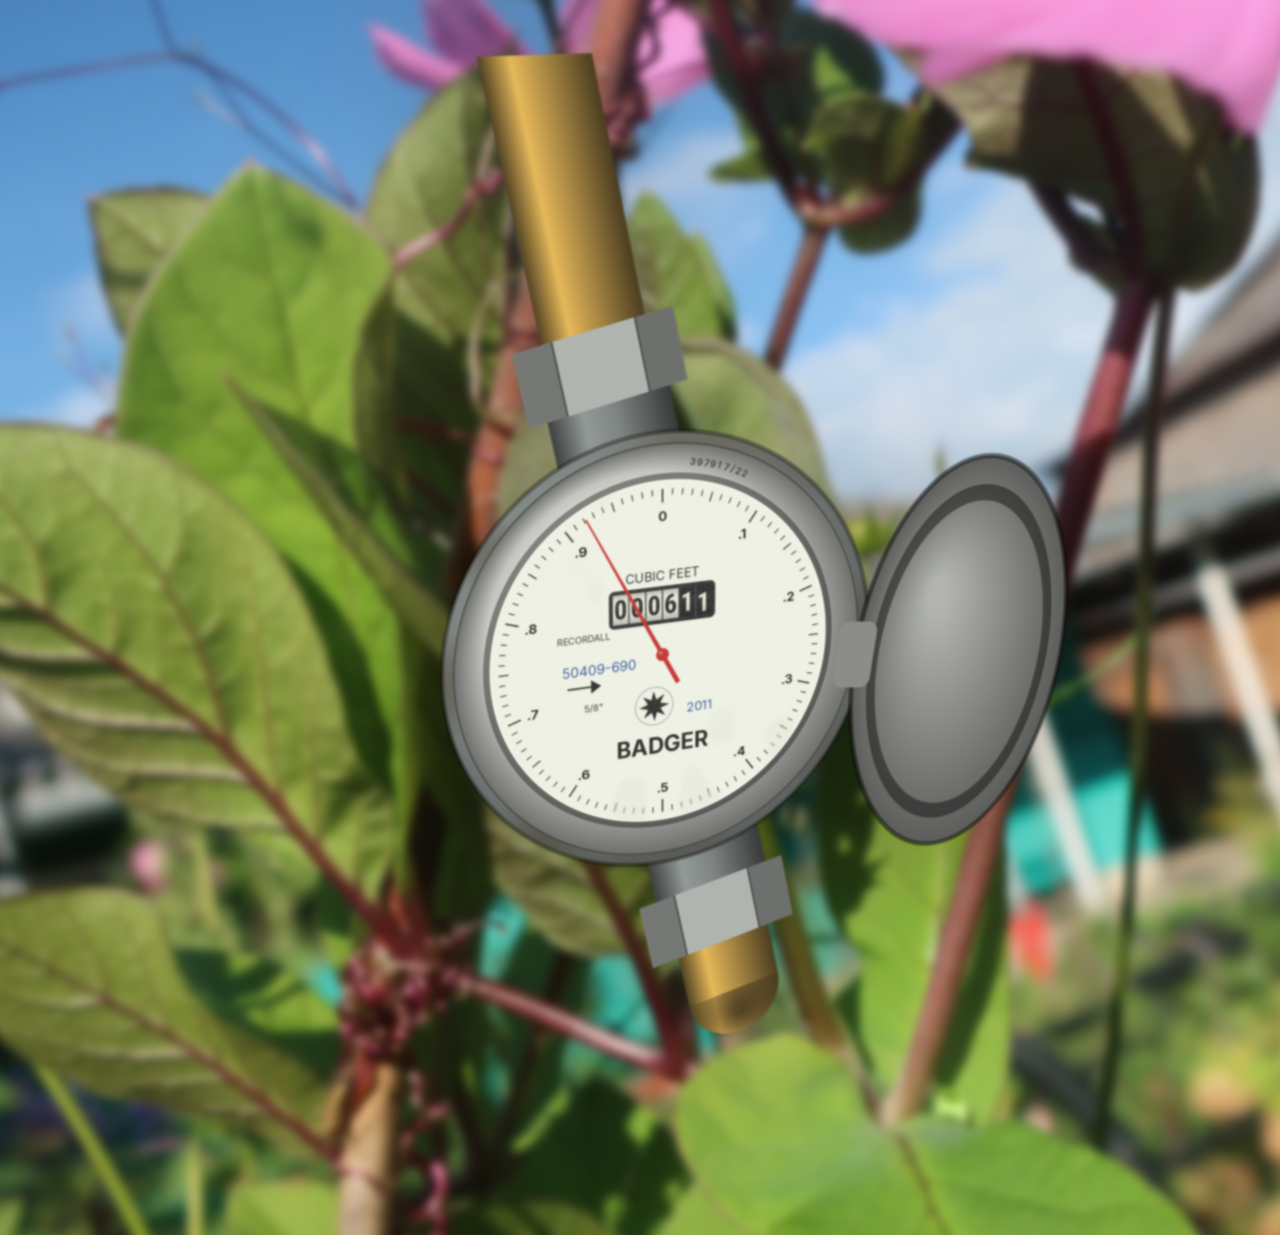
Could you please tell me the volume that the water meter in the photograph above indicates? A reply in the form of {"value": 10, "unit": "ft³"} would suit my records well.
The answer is {"value": 610.92, "unit": "ft³"}
